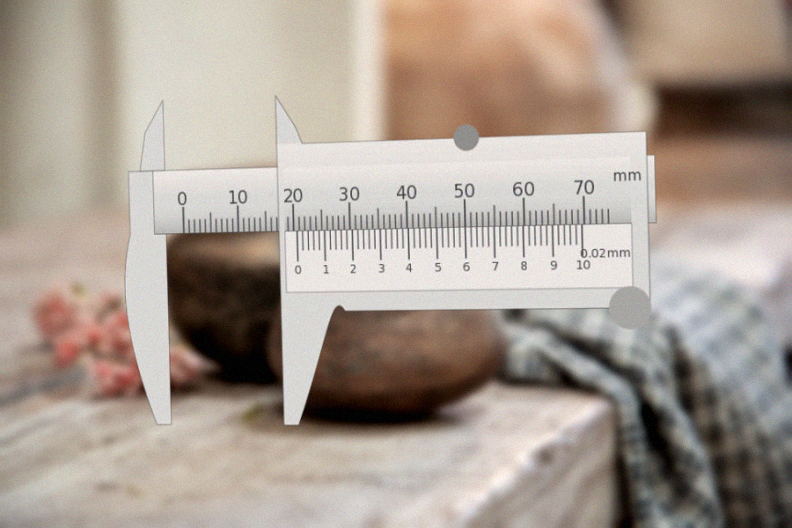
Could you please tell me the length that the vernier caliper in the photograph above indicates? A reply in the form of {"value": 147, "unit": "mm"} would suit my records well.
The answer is {"value": 20.6, "unit": "mm"}
